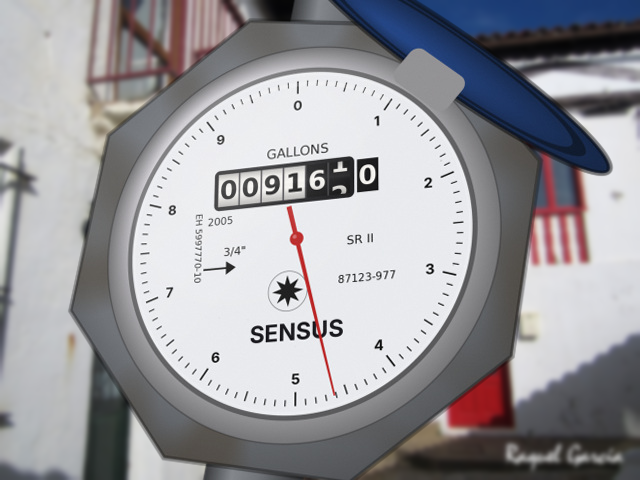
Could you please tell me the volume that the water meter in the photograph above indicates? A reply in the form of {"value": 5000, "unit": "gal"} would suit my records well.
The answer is {"value": 91614.6, "unit": "gal"}
